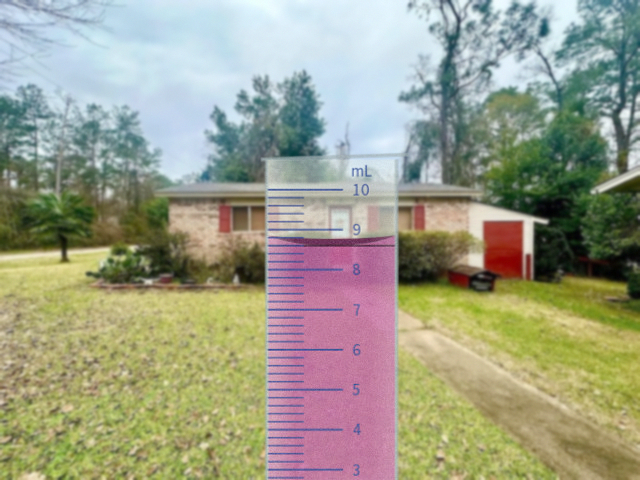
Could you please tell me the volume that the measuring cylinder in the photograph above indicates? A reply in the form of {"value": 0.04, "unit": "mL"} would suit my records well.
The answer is {"value": 8.6, "unit": "mL"}
